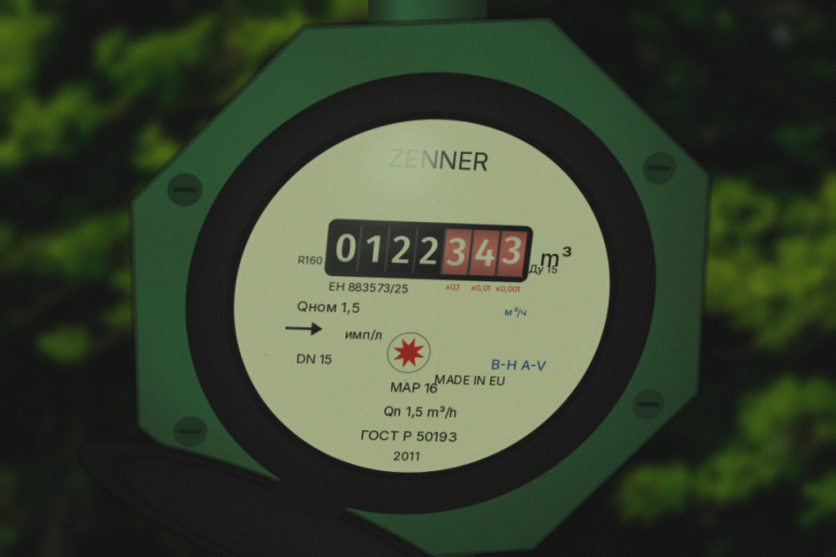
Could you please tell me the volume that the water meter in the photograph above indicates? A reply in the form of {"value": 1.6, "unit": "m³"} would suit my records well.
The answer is {"value": 122.343, "unit": "m³"}
